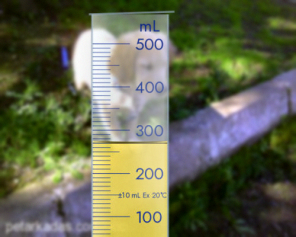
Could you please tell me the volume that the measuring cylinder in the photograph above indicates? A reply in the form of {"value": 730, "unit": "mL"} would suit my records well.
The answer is {"value": 270, "unit": "mL"}
